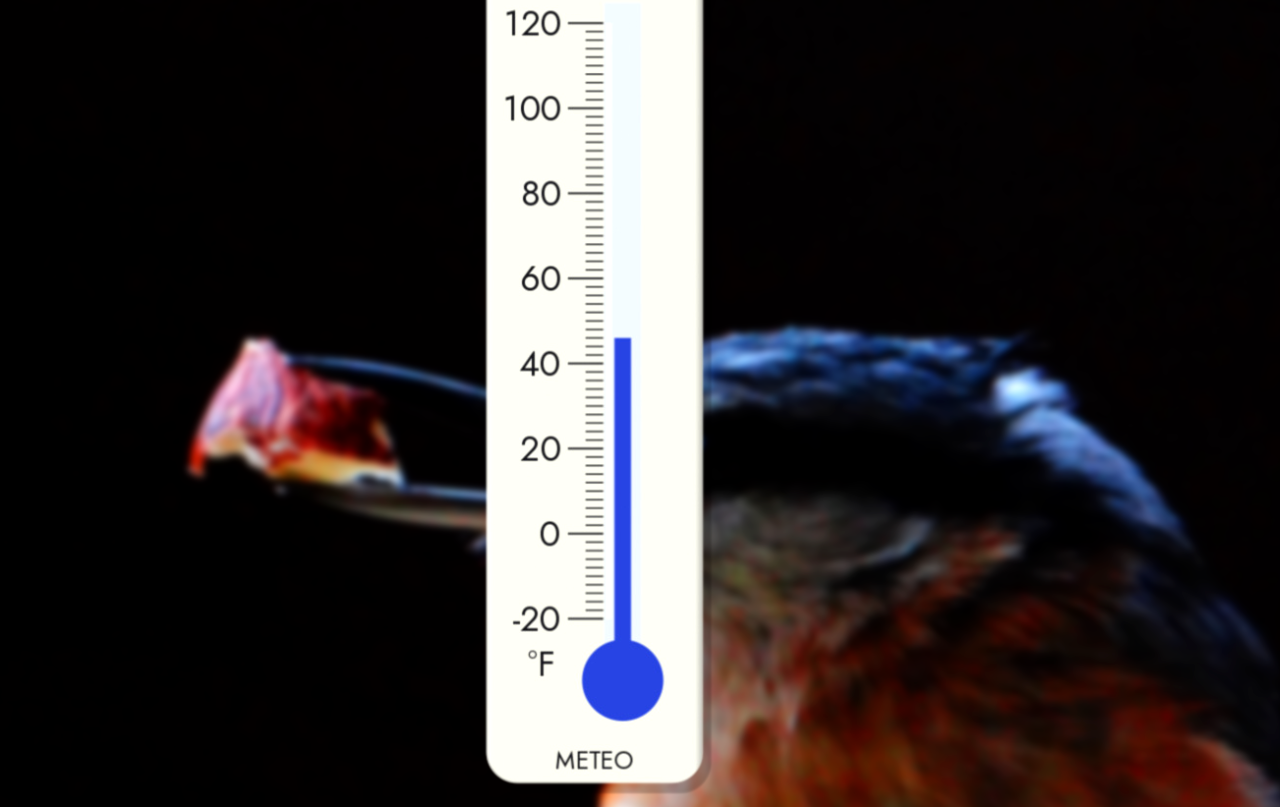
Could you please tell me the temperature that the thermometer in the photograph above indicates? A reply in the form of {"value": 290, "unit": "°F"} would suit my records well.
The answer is {"value": 46, "unit": "°F"}
